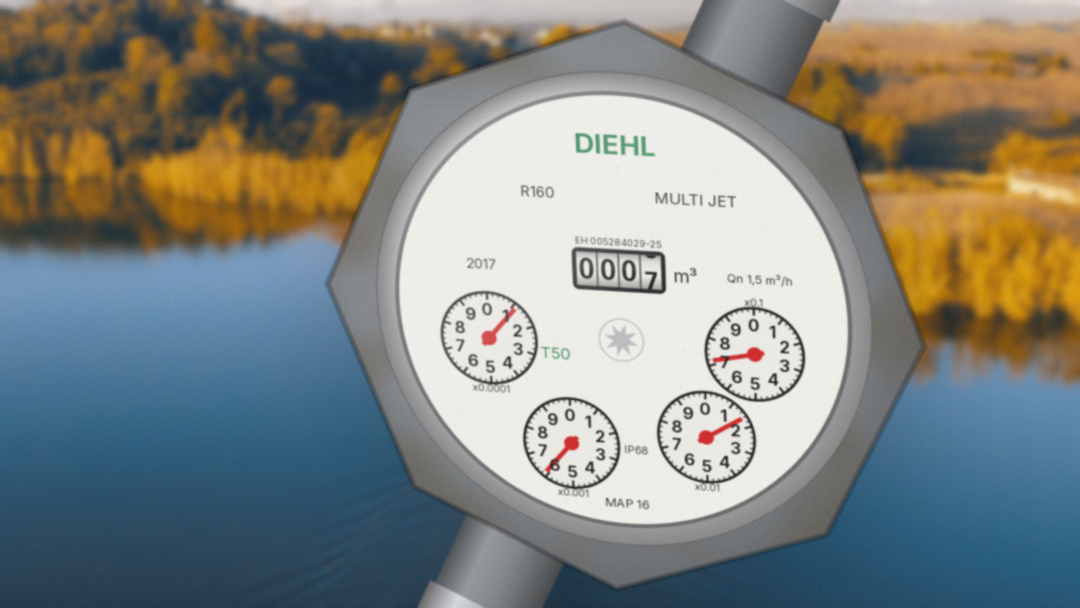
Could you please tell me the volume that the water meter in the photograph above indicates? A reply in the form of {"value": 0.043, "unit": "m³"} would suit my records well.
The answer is {"value": 6.7161, "unit": "m³"}
